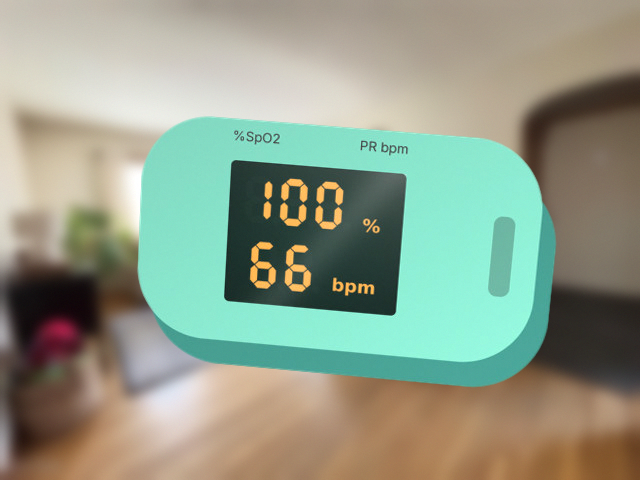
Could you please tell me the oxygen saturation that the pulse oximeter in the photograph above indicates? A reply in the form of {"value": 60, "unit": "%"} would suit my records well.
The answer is {"value": 100, "unit": "%"}
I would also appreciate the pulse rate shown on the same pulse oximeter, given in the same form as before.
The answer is {"value": 66, "unit": "bpm"}
